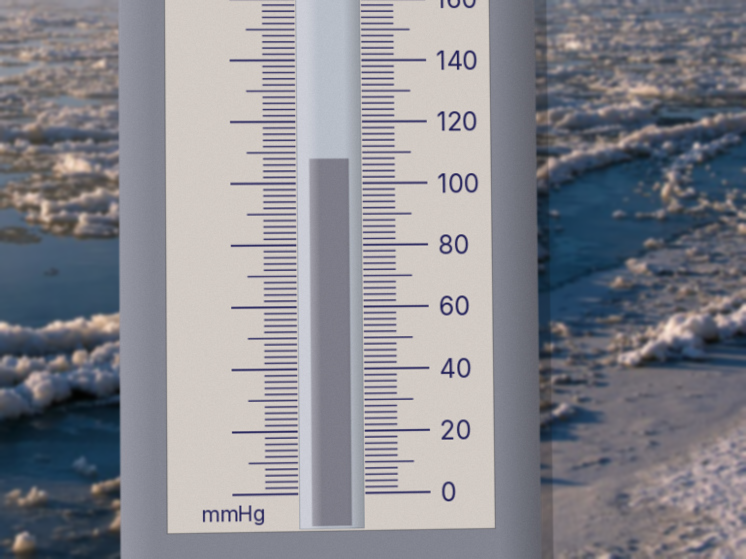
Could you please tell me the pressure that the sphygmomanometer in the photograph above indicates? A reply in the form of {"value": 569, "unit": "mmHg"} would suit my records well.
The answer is {"value": 108, "unit": "mmHg"}
